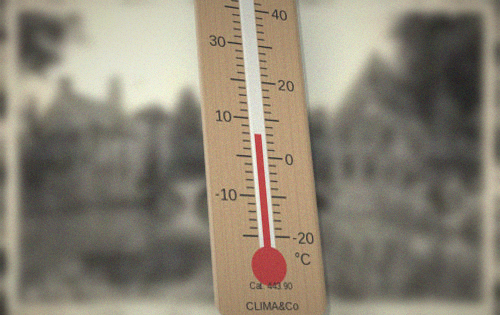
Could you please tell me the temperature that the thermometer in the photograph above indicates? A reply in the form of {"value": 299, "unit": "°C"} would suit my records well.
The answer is {"value": 6, "unit": "°C"}
